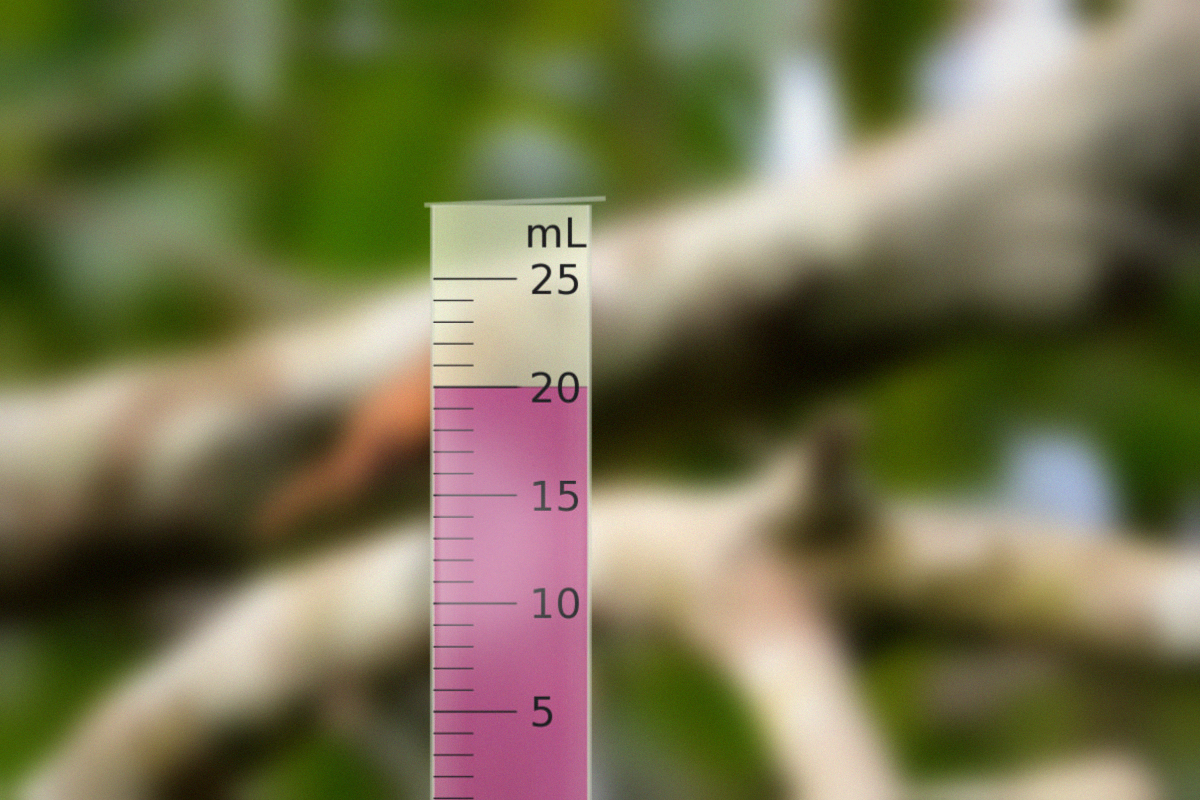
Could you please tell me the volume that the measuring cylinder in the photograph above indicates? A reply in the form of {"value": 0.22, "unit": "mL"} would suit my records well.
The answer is {"value": 20, "unit": "mL"}
